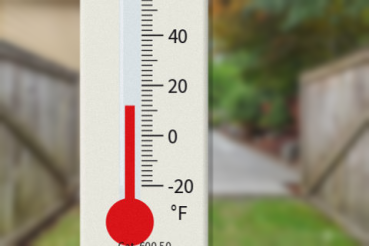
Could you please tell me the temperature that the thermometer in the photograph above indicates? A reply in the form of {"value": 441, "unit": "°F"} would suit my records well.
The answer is {"value": 12, "unit": "°F"}
